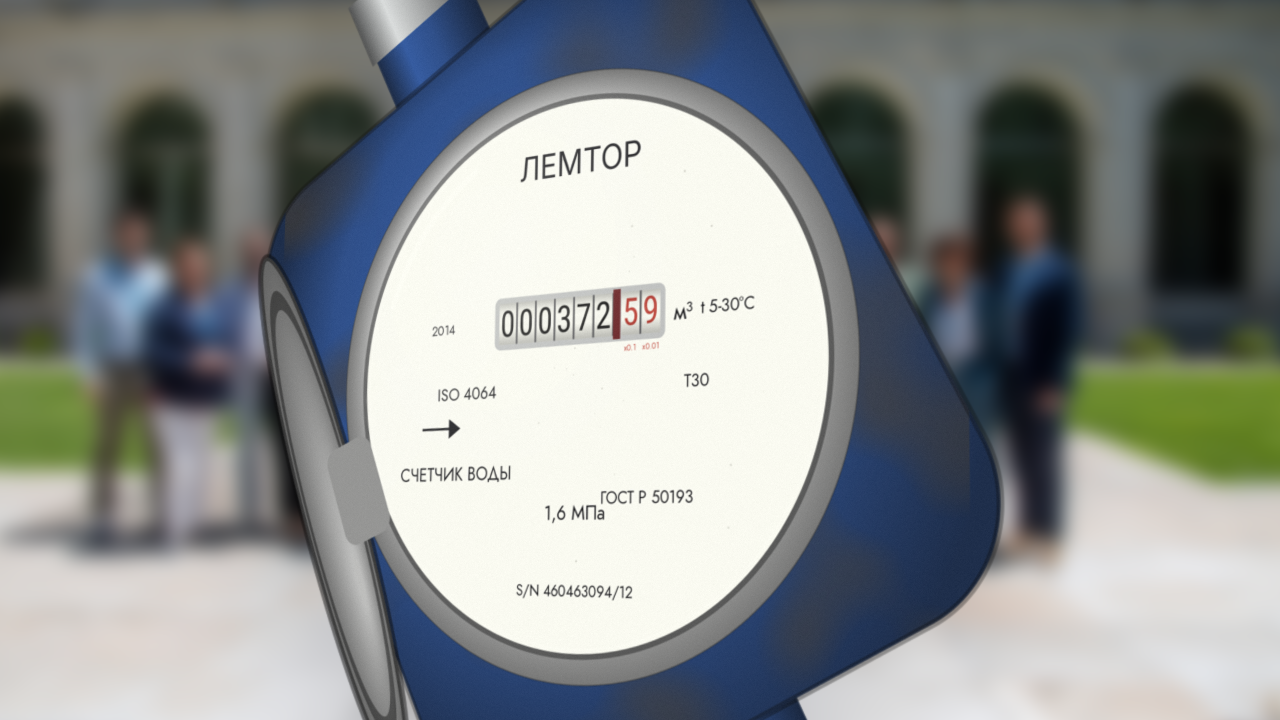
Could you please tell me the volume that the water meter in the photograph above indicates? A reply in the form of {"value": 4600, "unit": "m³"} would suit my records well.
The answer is {"value": 372.59, "unit": "m³"}
